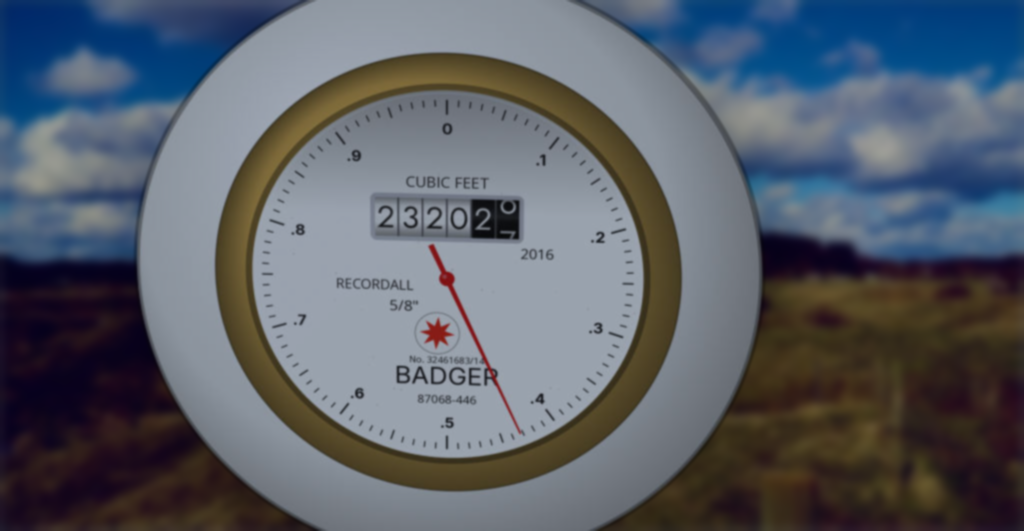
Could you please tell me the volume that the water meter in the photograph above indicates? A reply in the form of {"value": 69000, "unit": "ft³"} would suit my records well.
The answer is {"value": 232026.43, "unit": "ft³"}
